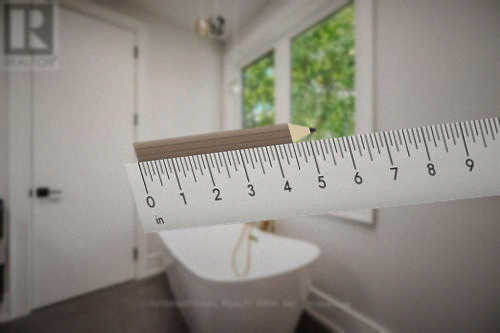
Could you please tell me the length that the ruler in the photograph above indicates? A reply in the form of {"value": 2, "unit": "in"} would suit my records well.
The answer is {"value": 5.25, "unit": "in"}
